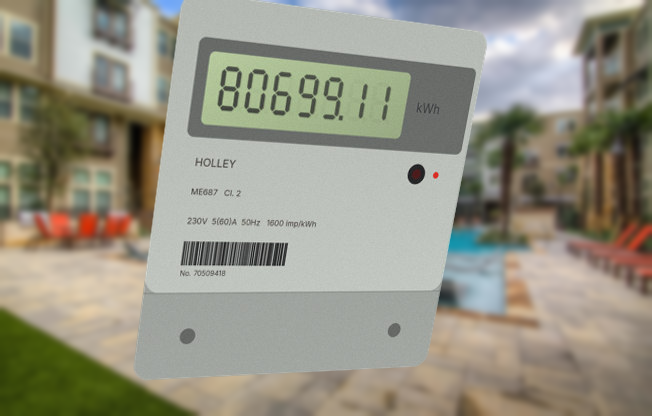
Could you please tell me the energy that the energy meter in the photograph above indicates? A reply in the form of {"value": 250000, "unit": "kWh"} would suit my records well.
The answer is {"value": 80699.11, "unit": "kWh"}
